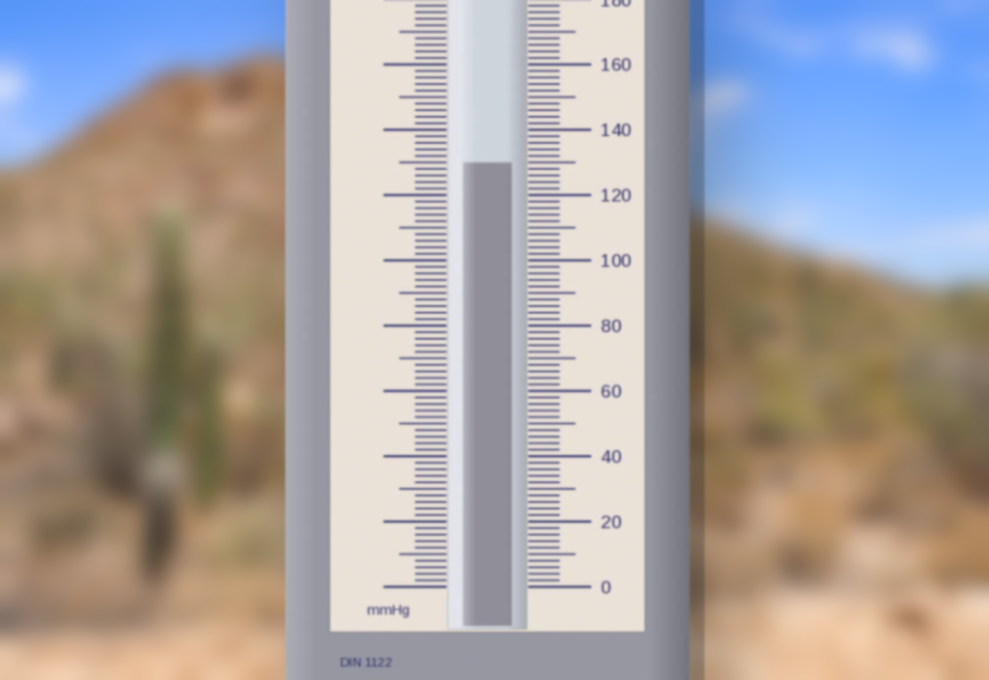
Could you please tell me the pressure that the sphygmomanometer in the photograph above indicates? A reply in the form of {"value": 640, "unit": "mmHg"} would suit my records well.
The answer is {"value": 130, "unit": "mmHg"}
